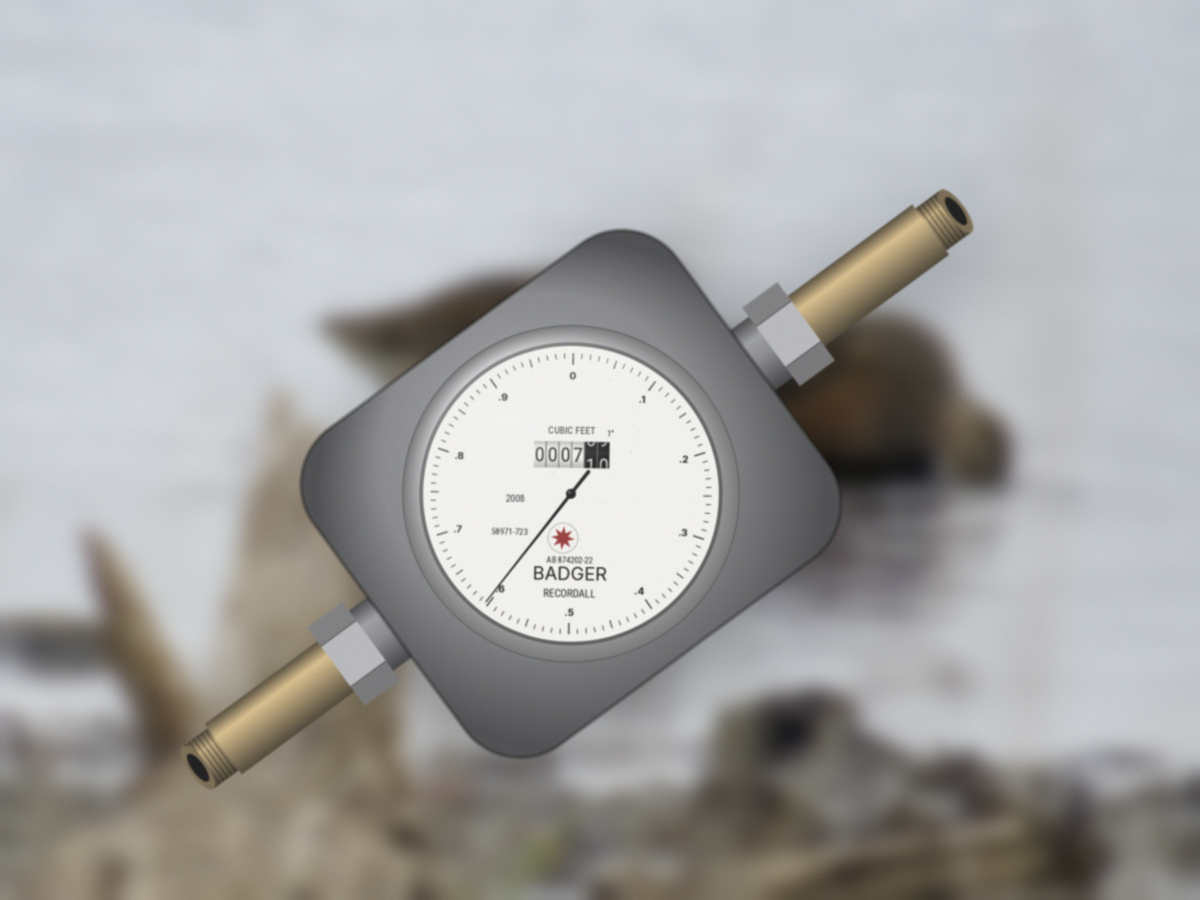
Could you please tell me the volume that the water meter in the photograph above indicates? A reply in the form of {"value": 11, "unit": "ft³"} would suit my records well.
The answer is {"value": 709.60, "unit": "ft³"}
